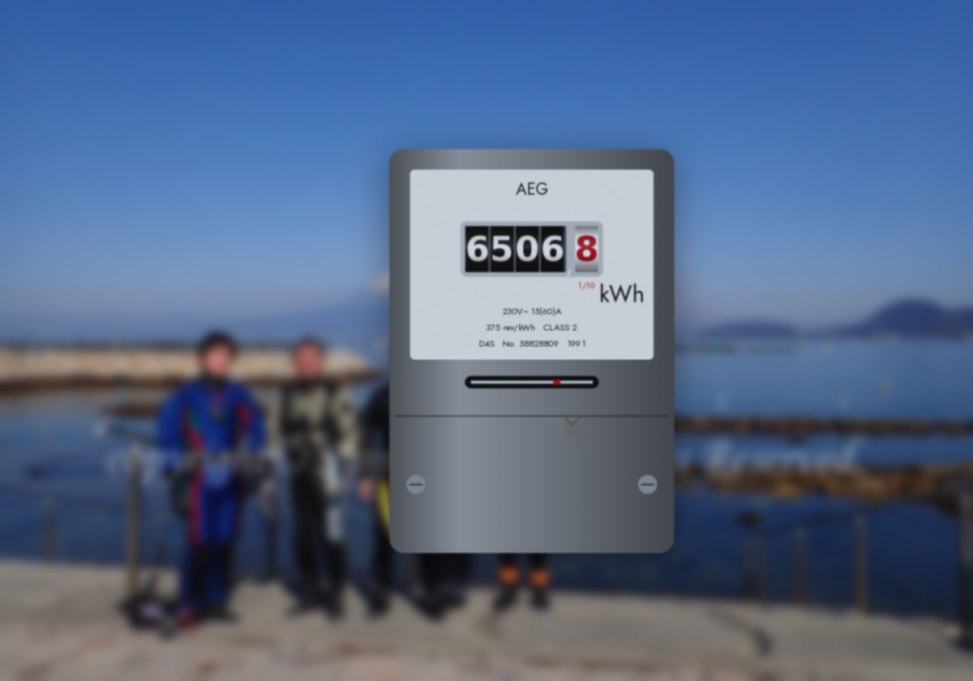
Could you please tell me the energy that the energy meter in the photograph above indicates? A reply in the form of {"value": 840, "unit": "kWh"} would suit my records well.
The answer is {"value": 6506.8, "unit": "kWh"}
